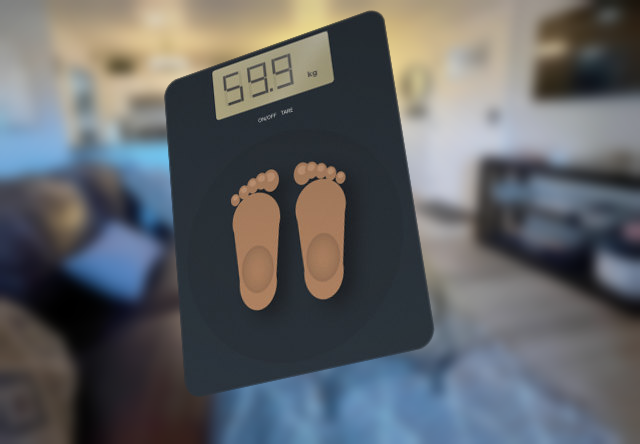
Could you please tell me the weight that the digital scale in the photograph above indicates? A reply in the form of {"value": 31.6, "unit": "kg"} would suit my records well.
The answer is {"value": 59.9, "unit": "kg"}
